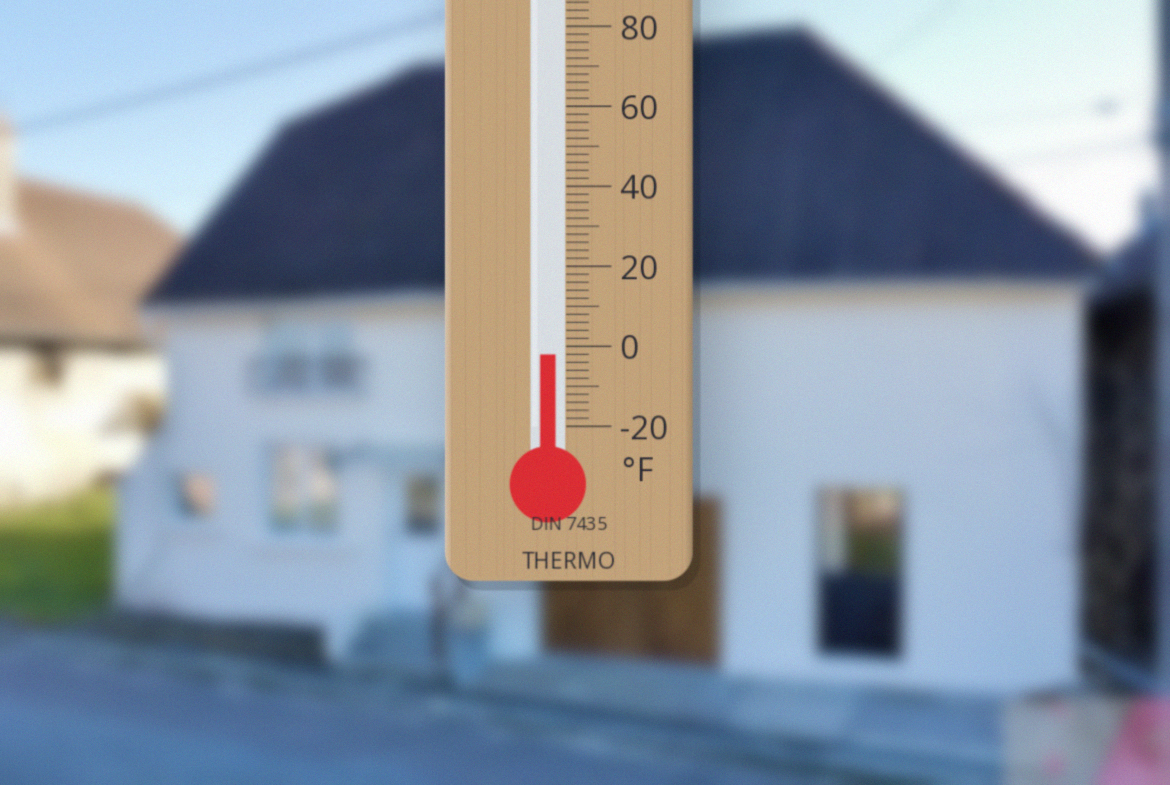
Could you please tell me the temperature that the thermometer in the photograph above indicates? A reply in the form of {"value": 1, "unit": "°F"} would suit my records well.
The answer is {"value": -2, "unit": "°F"}
